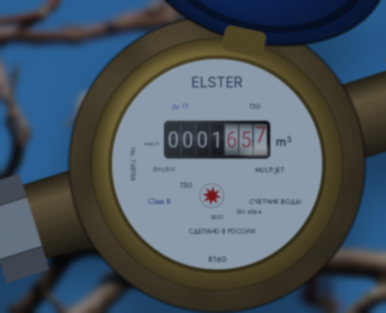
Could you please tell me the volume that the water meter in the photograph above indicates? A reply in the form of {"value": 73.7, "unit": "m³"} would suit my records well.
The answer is {"value": 1.657, "unit": "m³"}
